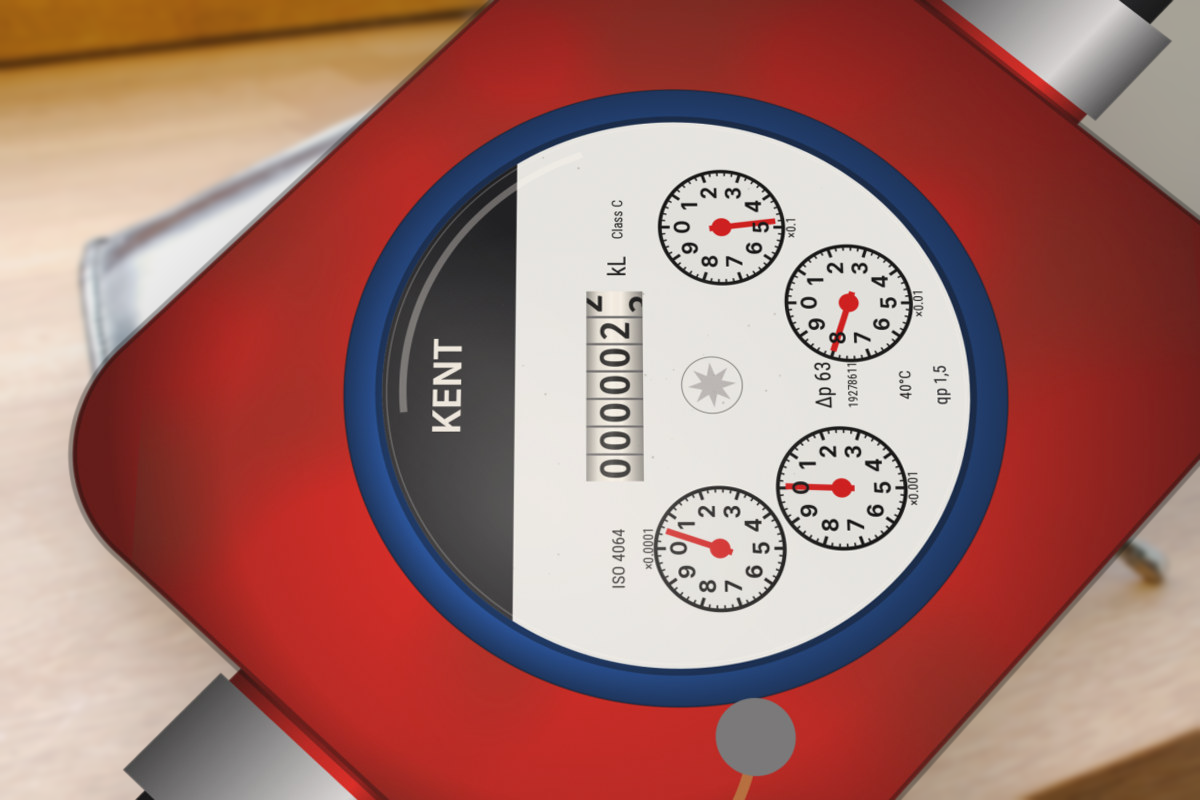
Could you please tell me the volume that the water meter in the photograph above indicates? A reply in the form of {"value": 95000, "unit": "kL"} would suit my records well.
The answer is {"value": 22.4800, "unit": "kL"}
